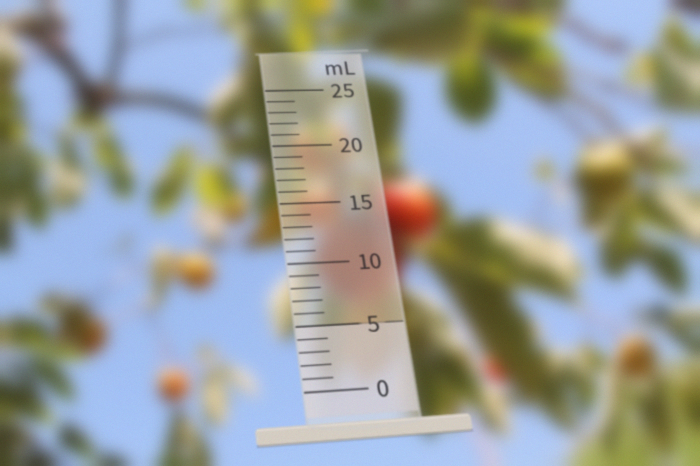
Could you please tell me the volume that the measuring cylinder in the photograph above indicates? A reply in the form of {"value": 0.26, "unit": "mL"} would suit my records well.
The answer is {"value": 5, "unit": "mL"}
